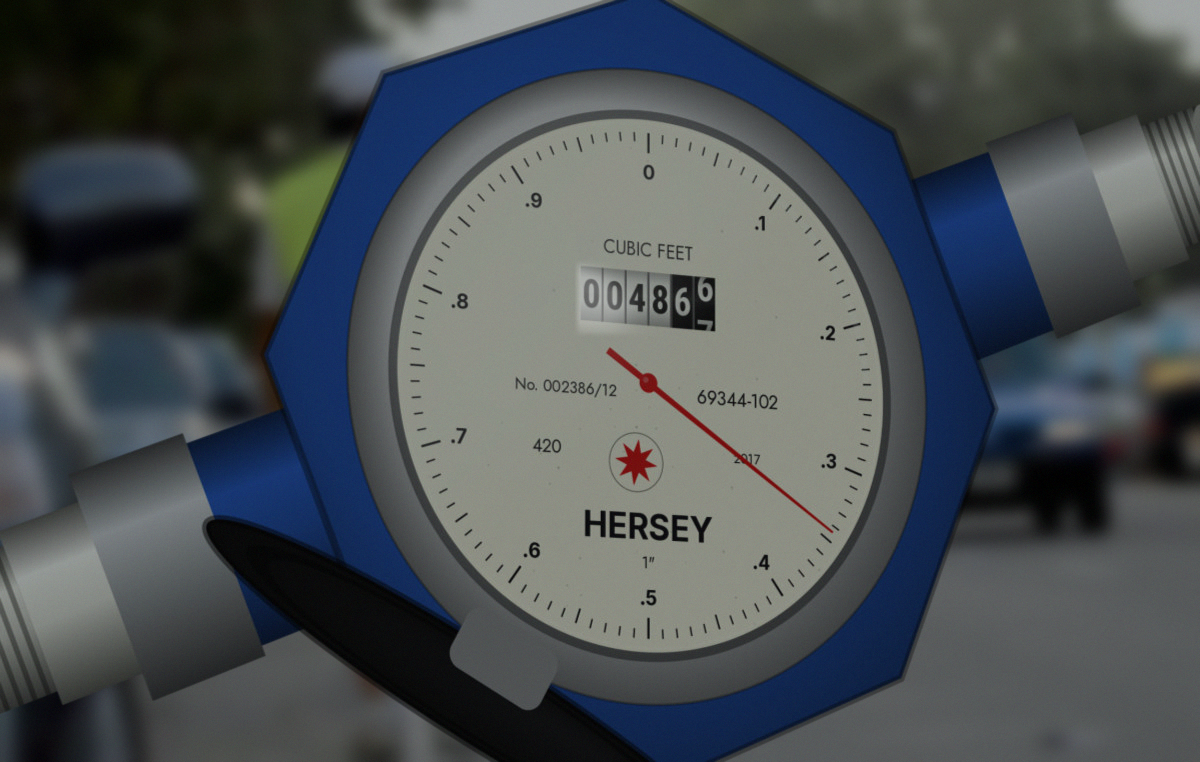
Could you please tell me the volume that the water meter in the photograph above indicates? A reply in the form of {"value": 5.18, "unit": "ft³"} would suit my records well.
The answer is {"value": 4866.34, "unit": "ft³"}
